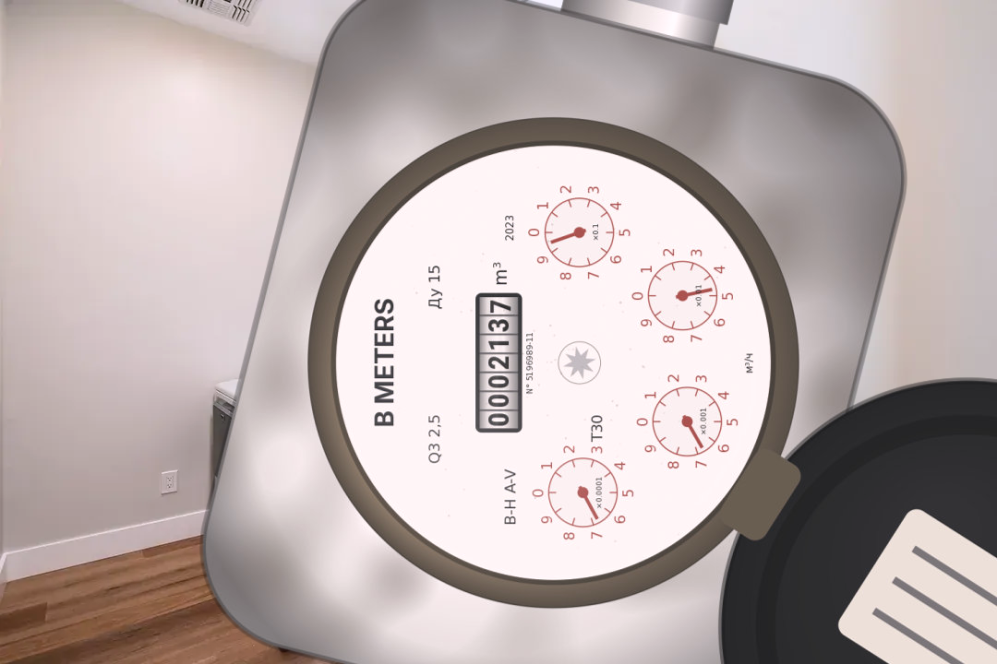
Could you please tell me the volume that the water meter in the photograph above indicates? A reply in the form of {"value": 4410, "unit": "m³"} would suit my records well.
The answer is {"value": 2136.9466, "unit": "m³"}
